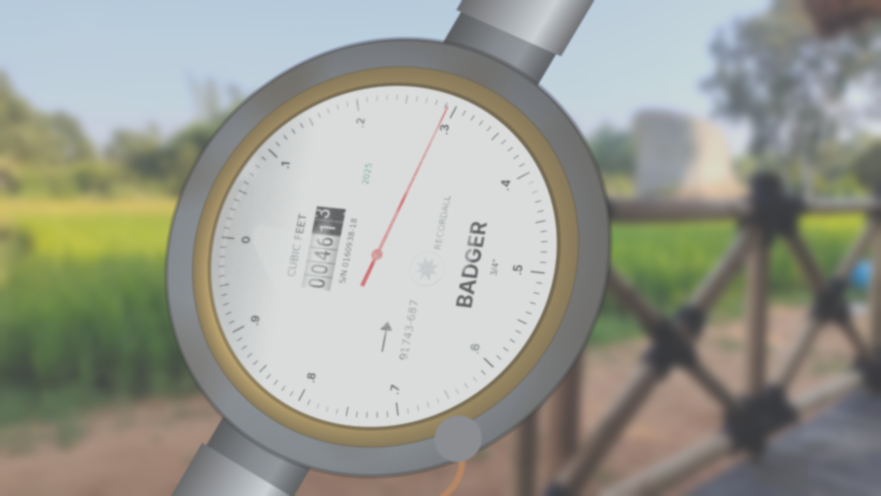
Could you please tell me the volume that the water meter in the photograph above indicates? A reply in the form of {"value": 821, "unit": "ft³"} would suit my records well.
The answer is {"value": 4613.29, "unit": "ft³"}
